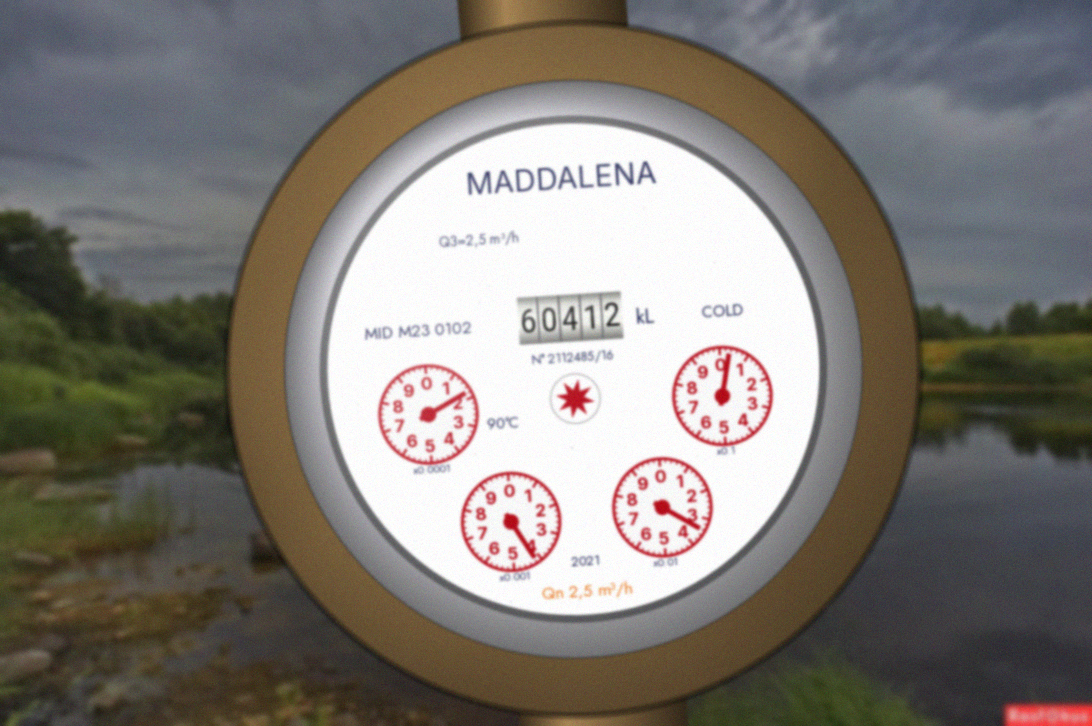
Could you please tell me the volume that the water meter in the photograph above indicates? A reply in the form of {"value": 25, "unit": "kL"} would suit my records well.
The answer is {"value": 60412.0341, "unit": "kL"}
